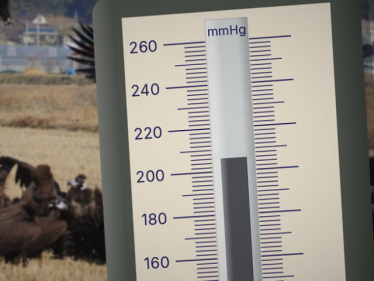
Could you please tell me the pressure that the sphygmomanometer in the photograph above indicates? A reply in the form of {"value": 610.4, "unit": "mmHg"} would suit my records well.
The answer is {"value": 206, "unit": "mmHg"}
